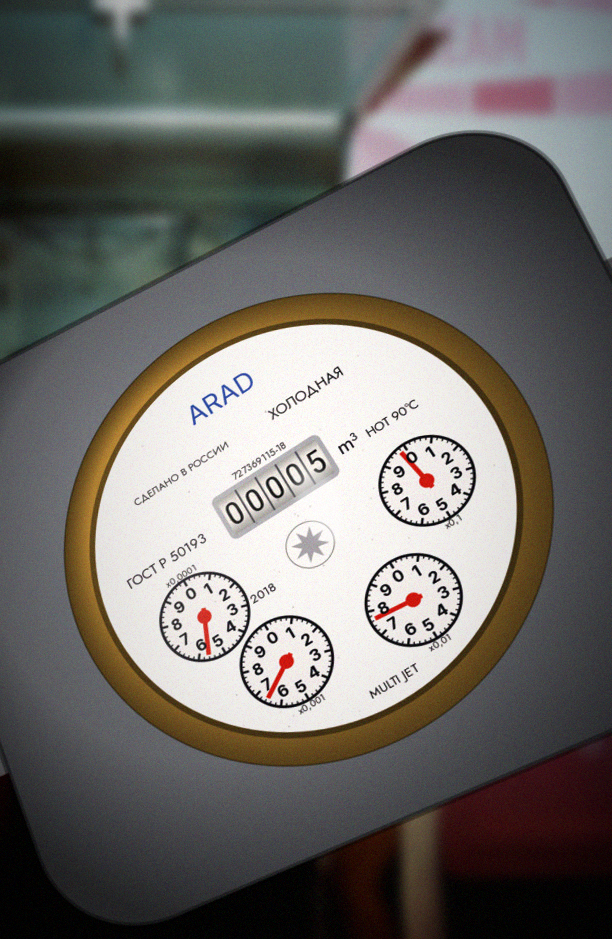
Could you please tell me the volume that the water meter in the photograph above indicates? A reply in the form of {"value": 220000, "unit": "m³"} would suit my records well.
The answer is {"value": 4.9765, "unit": "m³"}
